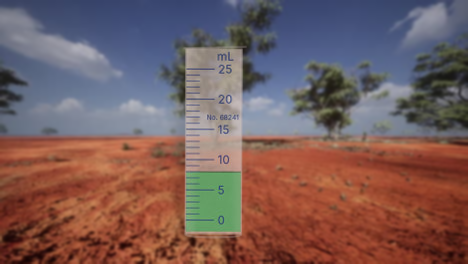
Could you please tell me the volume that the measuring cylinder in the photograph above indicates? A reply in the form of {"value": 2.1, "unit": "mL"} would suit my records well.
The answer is {"value": 8, "unit": "mL"}
